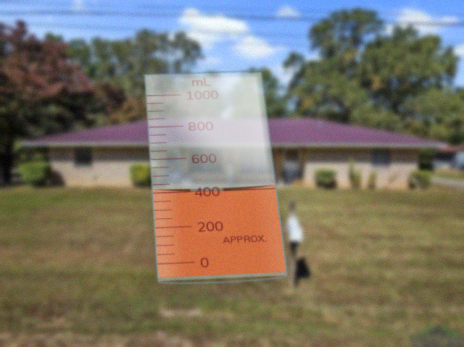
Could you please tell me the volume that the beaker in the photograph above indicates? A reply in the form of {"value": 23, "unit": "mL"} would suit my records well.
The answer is {"value": 400, "unit": "mL"}
